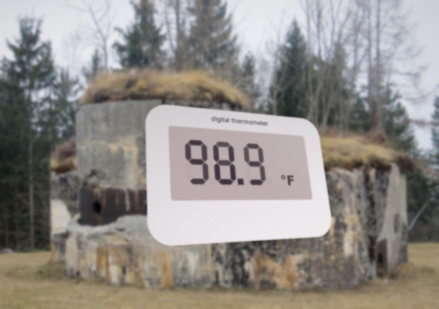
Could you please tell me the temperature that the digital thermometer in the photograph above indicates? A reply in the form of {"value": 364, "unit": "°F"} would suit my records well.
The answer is {"value": 98.9, "unit": "°F"}
